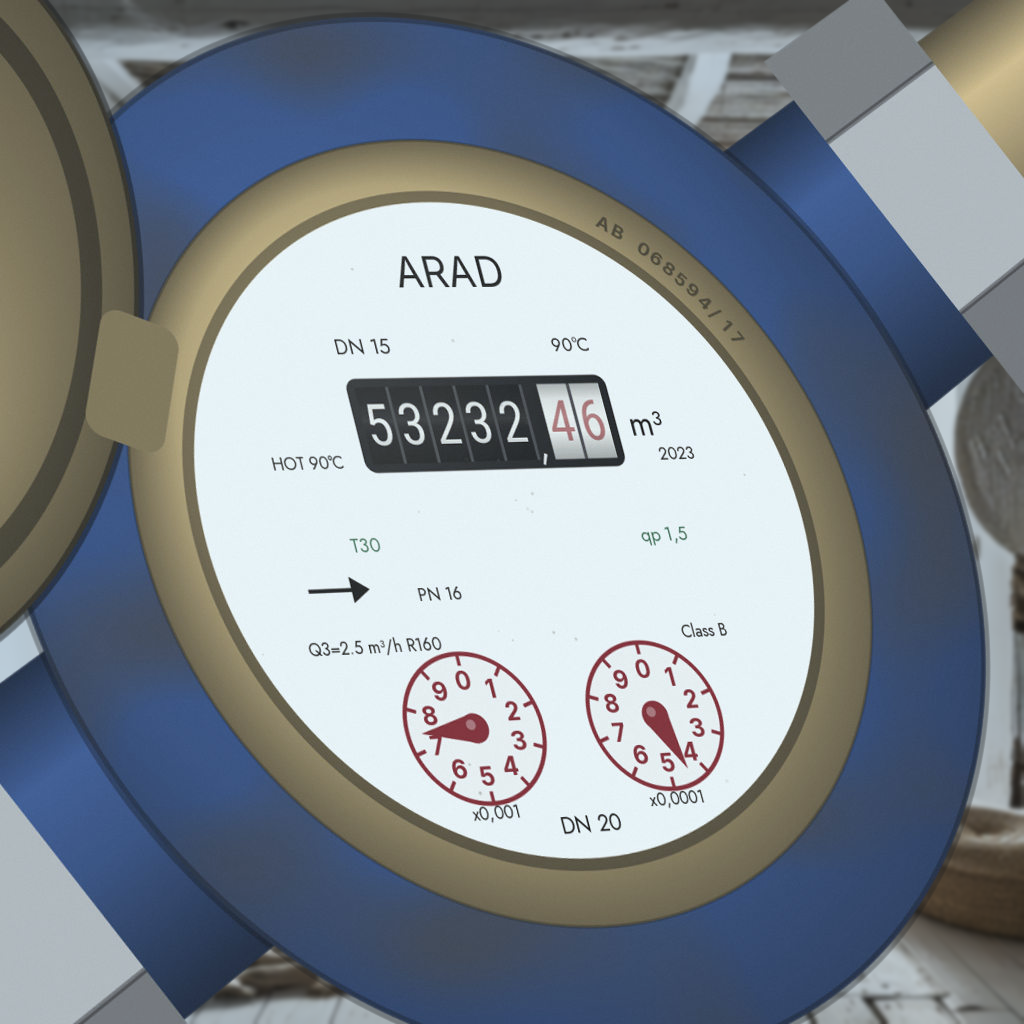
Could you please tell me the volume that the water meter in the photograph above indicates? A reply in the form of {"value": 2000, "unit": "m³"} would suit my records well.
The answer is {"value": 53232.4674, "unit": "m³"}
